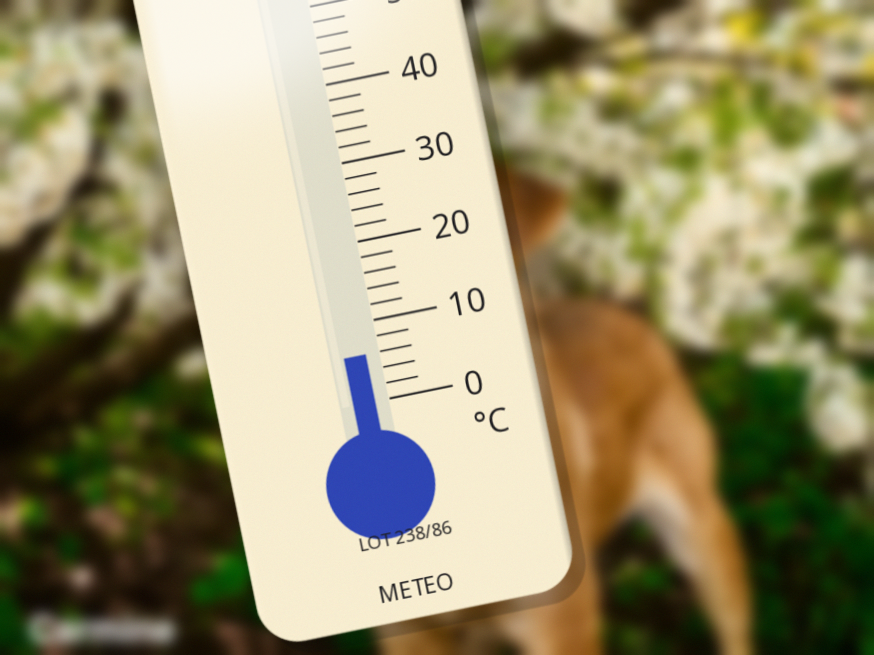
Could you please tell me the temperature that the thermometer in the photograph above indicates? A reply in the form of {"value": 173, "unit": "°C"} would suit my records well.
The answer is {"value": 6, "unit": "°C"}
